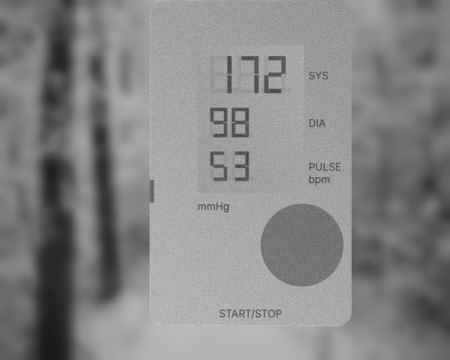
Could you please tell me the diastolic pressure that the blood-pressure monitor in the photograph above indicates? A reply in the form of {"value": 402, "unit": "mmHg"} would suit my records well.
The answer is {"value": 98, "unit": "mmHg"}
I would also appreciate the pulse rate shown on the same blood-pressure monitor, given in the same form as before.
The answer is {"value": 53, "unit": "bpm"}
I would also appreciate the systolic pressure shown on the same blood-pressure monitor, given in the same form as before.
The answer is {"value": 172, "unit": "mmHg"}
